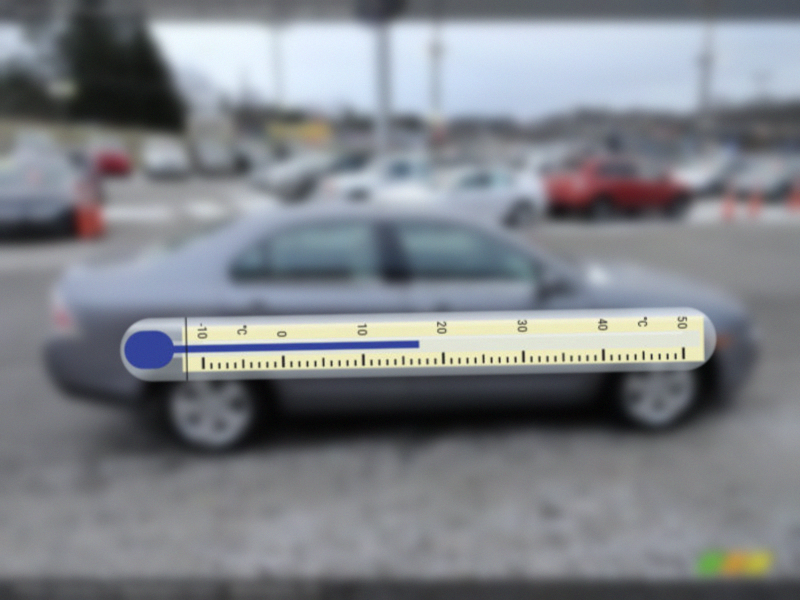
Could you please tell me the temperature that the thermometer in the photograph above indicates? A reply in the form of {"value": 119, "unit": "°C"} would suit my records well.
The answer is {"value": 17, "unit": "°C"}
